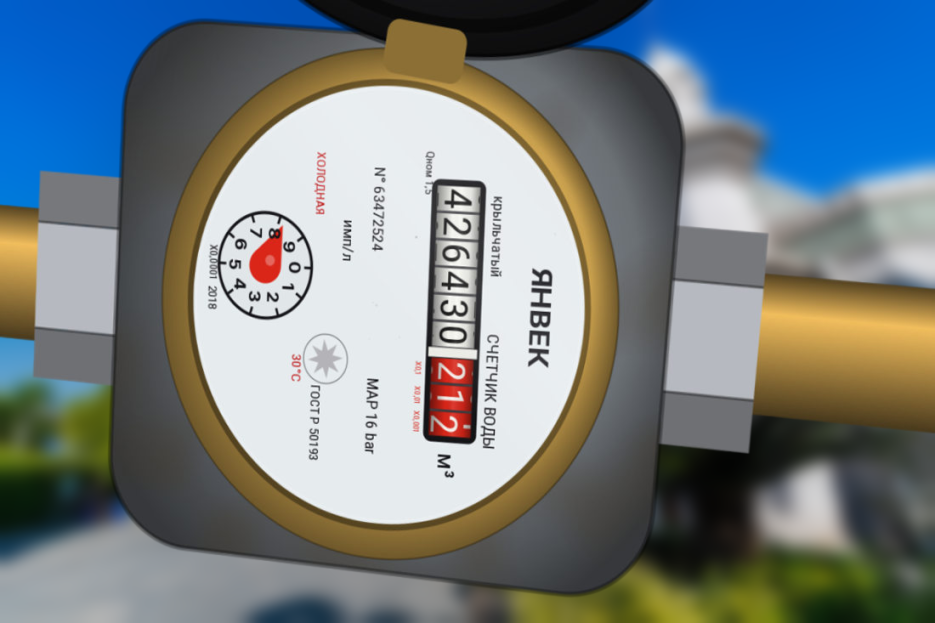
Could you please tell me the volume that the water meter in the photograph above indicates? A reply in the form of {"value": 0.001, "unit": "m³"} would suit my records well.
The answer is {"value": 426430.2118, "unit": "m³"}
